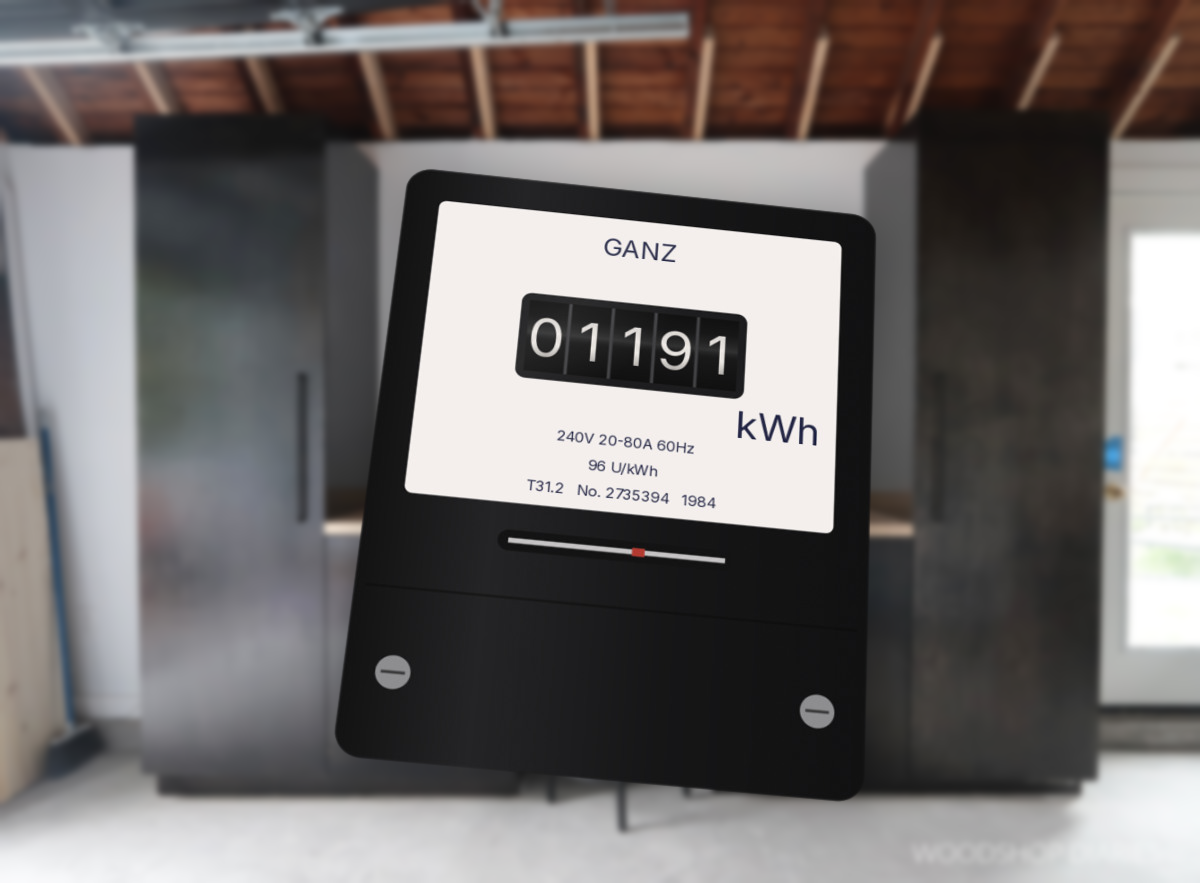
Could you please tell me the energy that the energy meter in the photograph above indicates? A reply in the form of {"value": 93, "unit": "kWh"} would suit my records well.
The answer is {"value": 1191, "unit": "kWh"}
